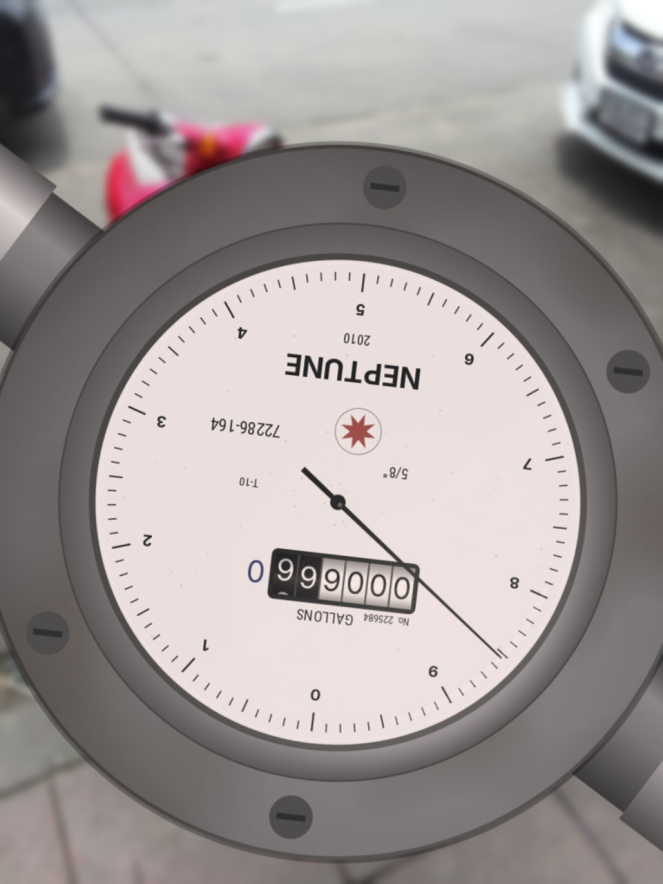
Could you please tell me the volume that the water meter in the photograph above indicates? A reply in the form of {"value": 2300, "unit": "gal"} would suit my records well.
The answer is {"value": 6658.5, "unit": "gal"}
